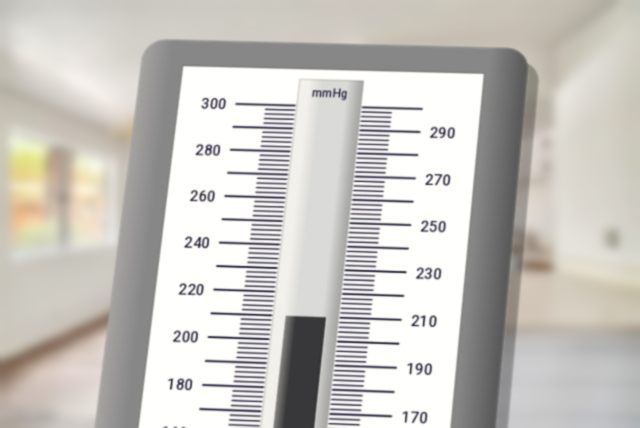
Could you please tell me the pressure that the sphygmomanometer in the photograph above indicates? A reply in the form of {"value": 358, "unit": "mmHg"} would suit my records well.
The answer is {"value": 210, "unit": "mmHg"}
